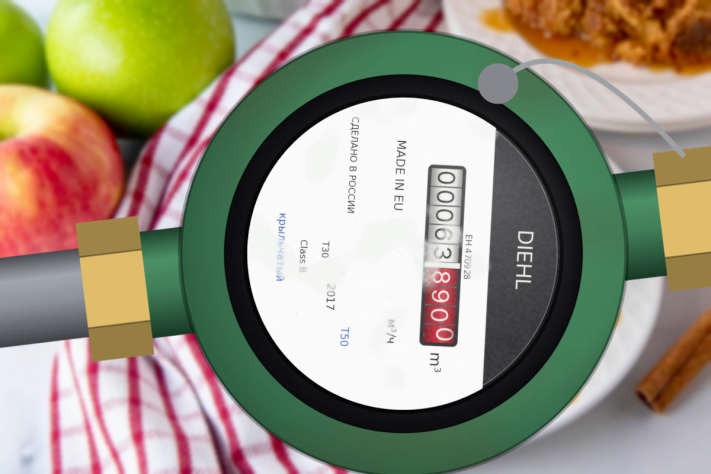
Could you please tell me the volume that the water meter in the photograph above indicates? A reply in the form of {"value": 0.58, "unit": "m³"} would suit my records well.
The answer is {"value": 63.8900, "unit": "m³"}
